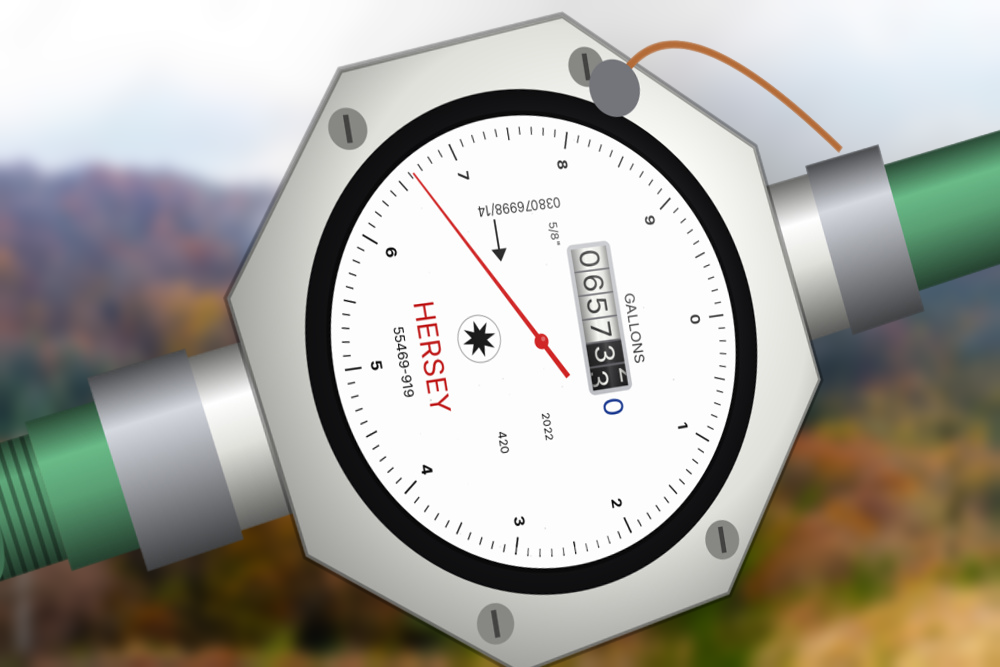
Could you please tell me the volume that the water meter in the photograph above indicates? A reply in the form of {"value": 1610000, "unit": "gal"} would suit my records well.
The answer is {"value": 657326.6, "unit": "gal"}
